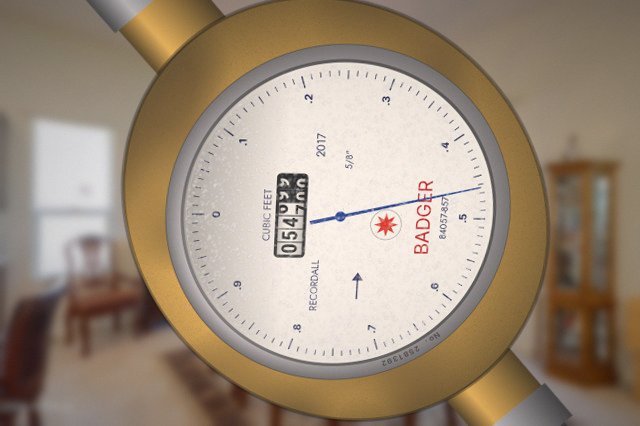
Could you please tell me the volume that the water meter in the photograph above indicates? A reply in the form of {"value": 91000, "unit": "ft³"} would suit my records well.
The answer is {"value": 54699.46, "unit": "ft³"}
